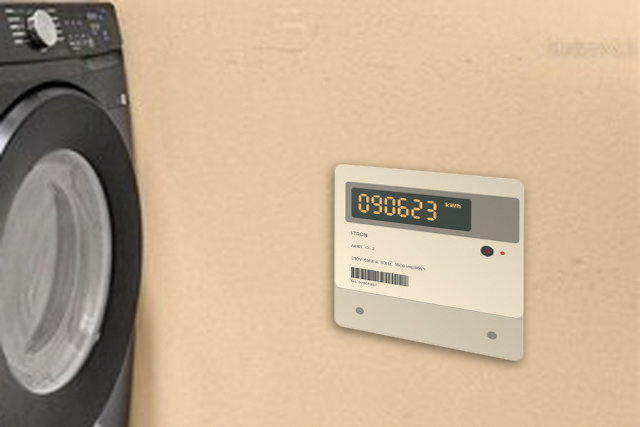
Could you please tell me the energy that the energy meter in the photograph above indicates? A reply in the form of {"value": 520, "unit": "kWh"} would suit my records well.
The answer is {"value": 90623, "unit": "kWh"}
